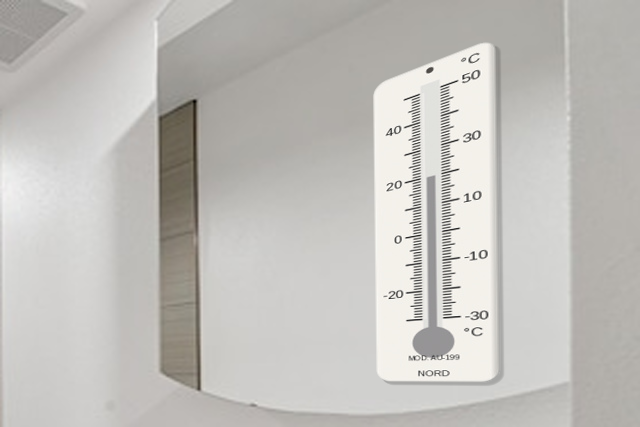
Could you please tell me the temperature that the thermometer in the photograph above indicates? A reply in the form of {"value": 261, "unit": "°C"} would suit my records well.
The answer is {"value": 20, "unit": "°C"}
